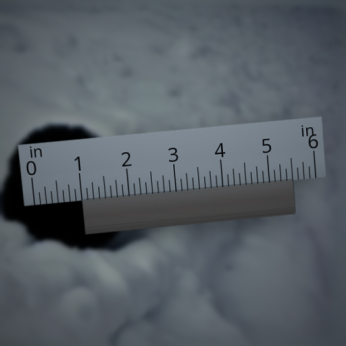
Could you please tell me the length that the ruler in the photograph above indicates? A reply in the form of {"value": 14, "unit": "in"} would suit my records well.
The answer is {"value": 4.5, "unit": "in"}
